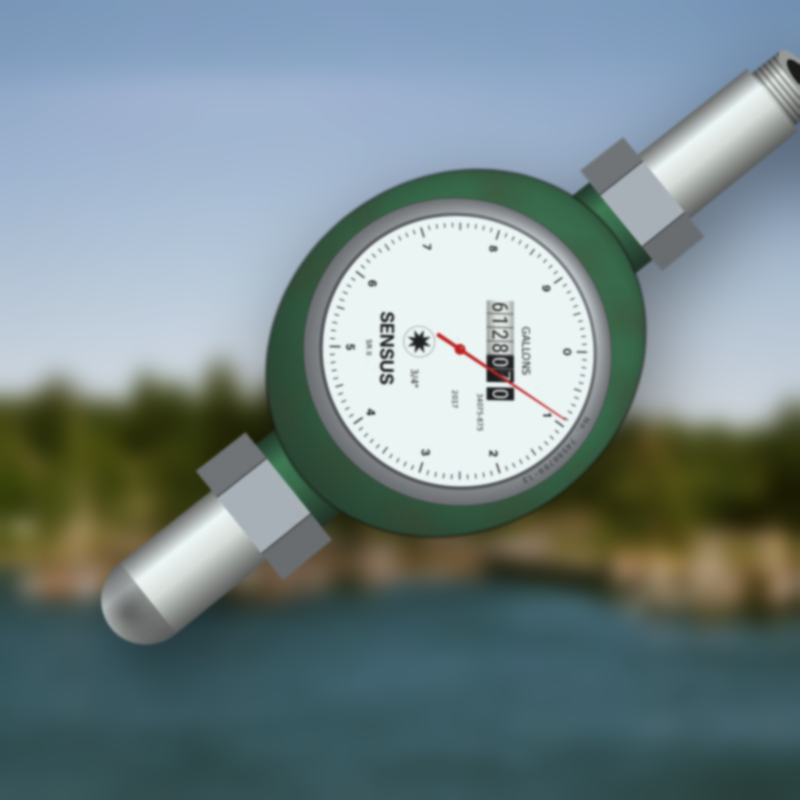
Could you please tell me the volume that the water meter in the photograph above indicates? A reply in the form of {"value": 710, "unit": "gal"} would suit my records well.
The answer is {"value": 6128070.9, "unit": "gal"}
